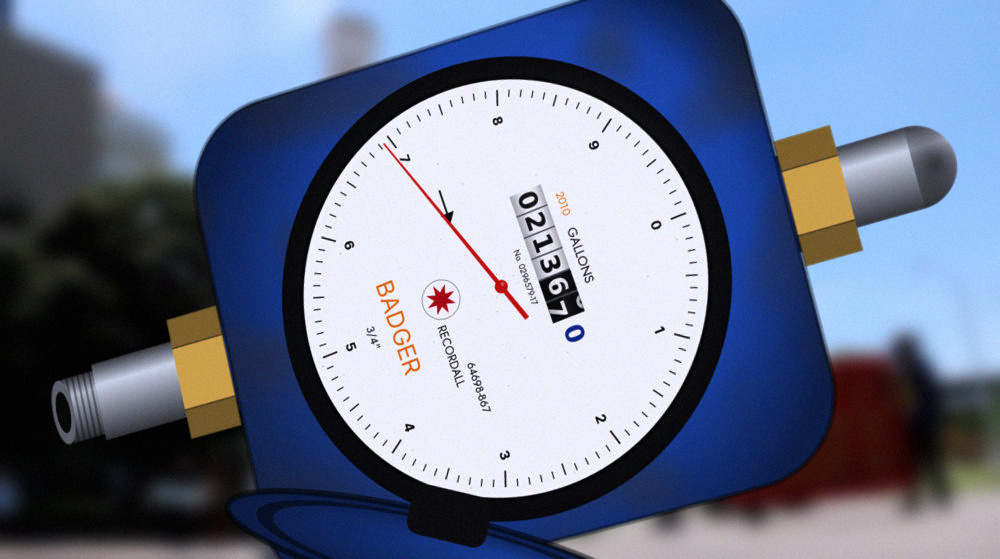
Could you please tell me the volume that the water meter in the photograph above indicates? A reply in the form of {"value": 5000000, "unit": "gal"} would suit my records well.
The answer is {"value": 213666.9, "unit": "gal"}
